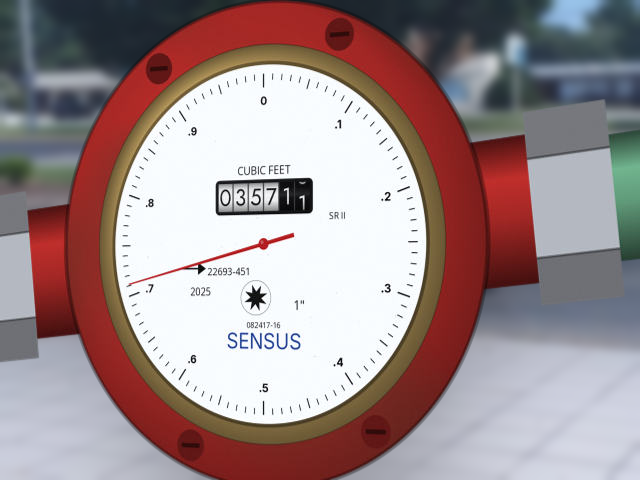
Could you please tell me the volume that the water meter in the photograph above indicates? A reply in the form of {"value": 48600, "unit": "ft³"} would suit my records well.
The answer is {"value": 35710.71, "unit": "ft³"}
